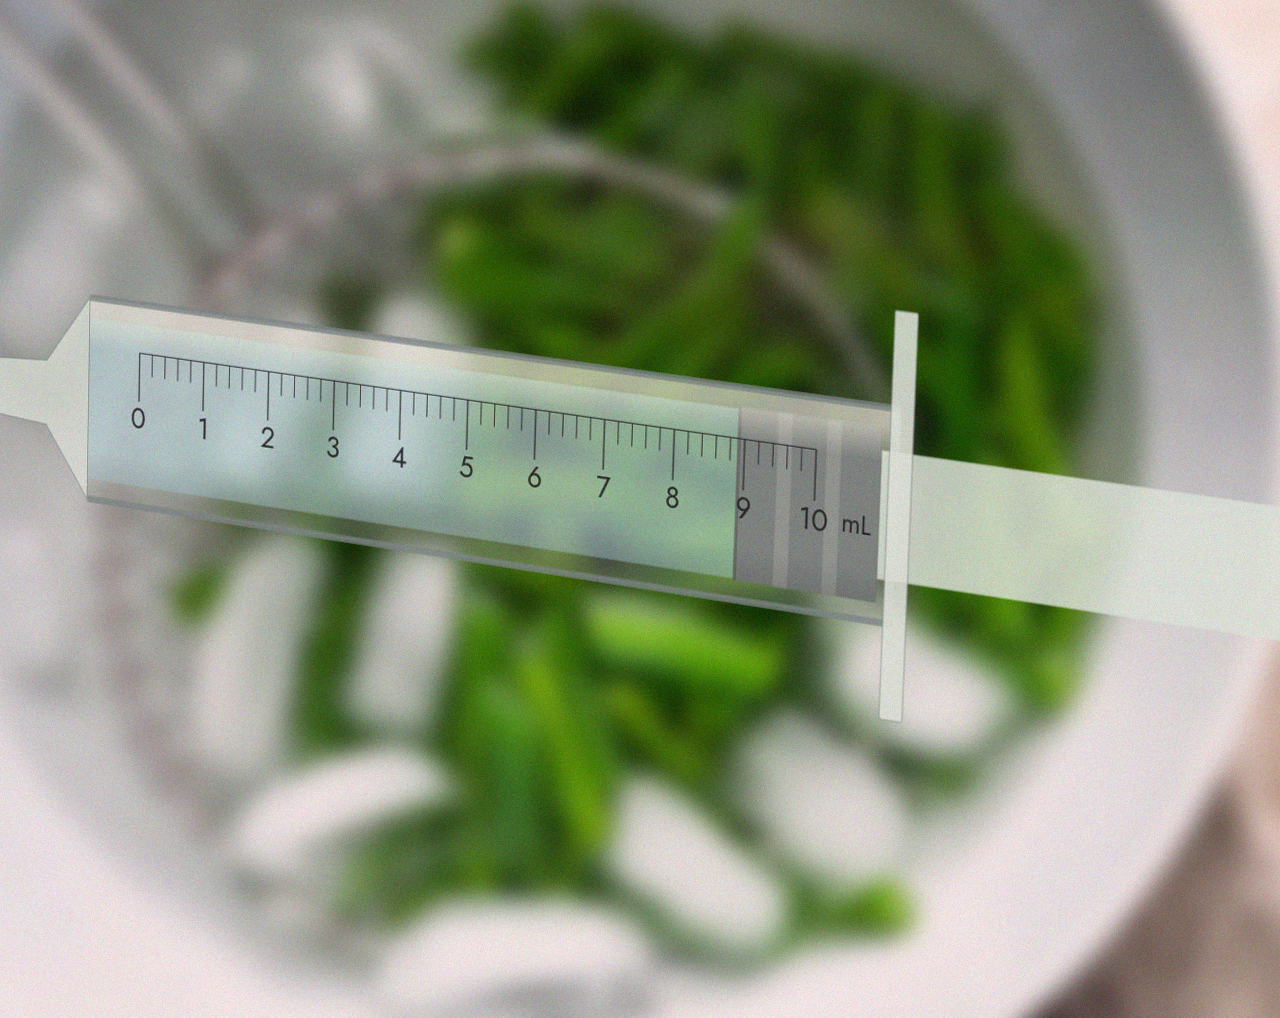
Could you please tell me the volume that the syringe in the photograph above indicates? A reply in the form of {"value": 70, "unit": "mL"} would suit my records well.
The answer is {"value": 8.9, "unit": "mL"}
